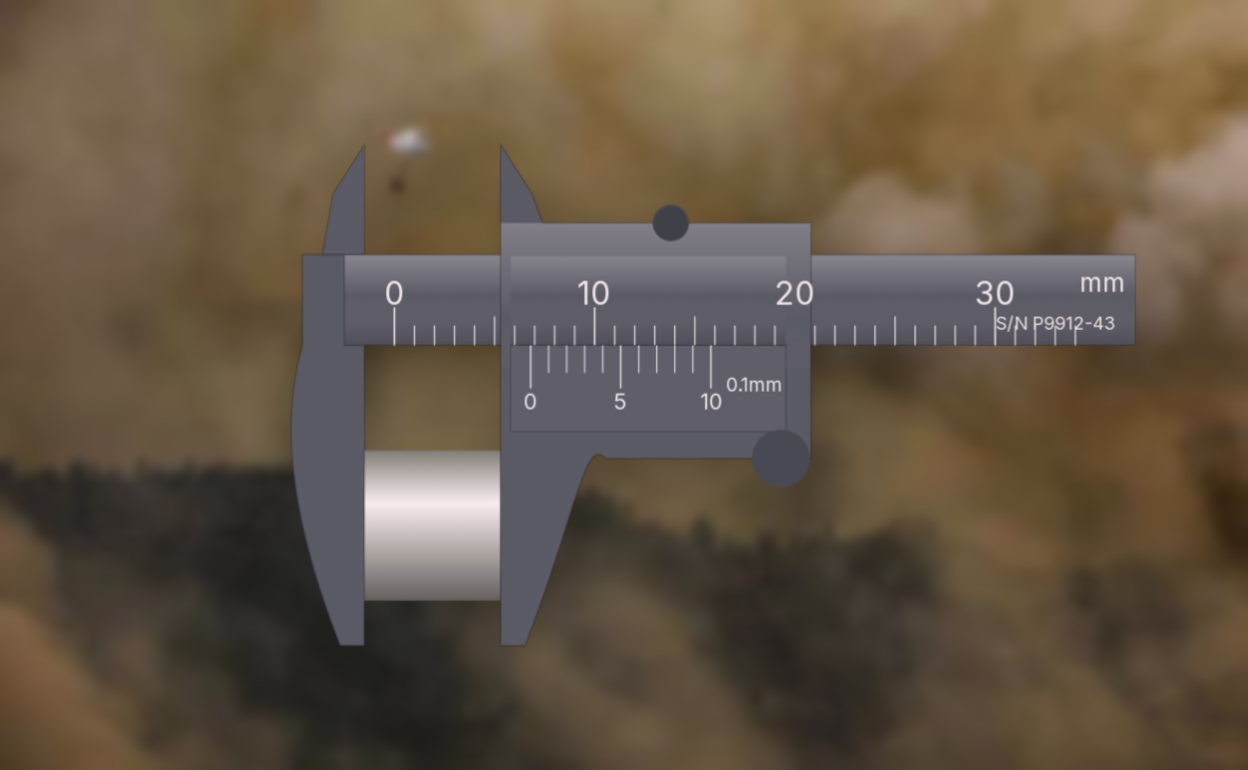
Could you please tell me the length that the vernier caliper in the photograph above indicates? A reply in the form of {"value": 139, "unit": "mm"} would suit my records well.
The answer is {"value": 6.8, "unit": "mm"}
